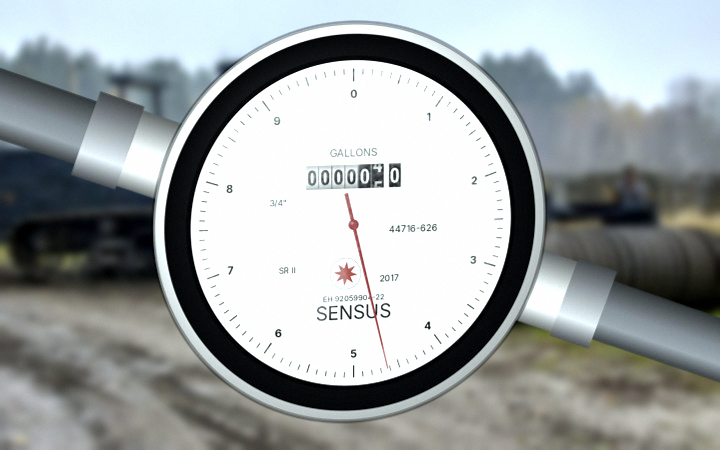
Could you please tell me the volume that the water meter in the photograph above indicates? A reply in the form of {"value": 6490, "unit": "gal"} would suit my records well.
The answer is {"value": 44.6, "unit": "gal"}
